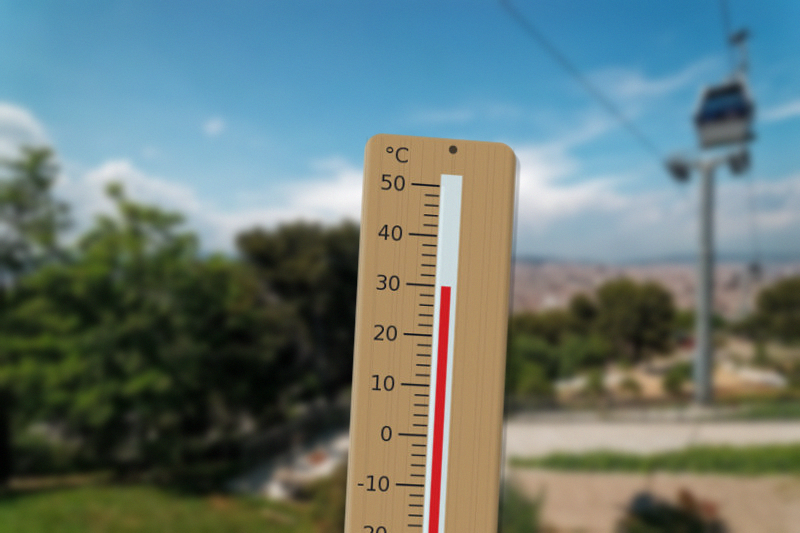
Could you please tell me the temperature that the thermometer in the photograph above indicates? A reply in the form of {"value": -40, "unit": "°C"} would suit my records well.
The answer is {"value": 30, "unit": "°C"}
